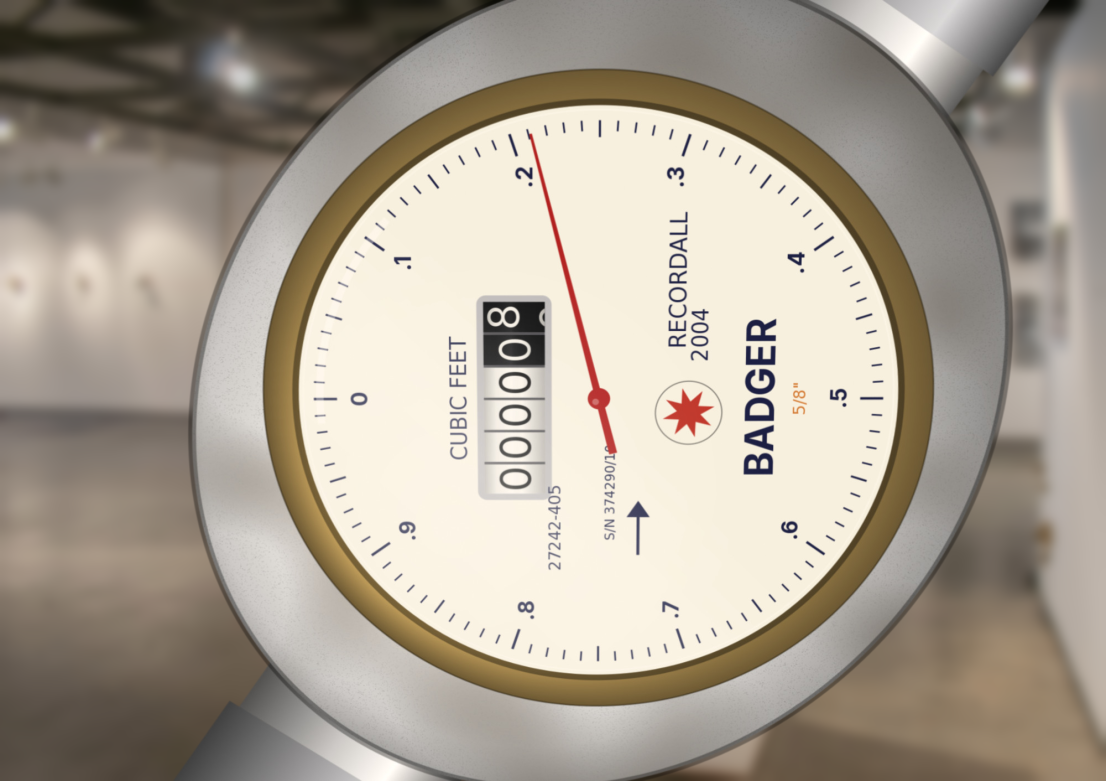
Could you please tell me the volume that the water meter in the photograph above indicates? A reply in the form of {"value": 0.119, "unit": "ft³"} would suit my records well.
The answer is {"value": 8.21, "unit": "ft³"}
